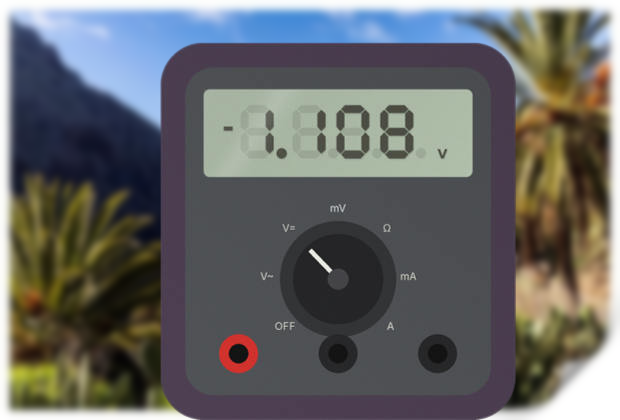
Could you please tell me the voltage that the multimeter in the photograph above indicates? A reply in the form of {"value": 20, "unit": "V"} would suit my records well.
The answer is {"value": -1.108, "unit": "V"}
